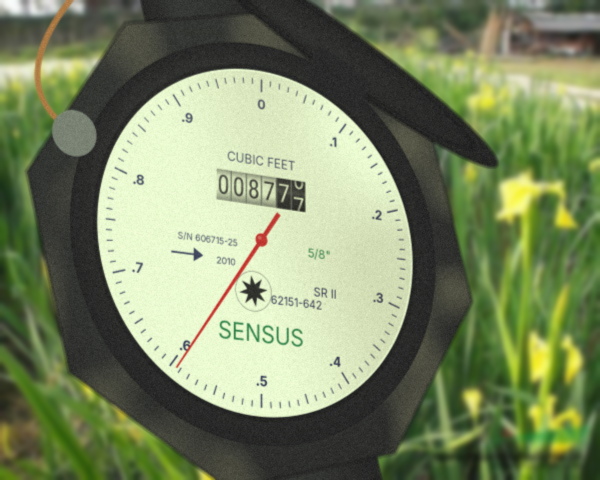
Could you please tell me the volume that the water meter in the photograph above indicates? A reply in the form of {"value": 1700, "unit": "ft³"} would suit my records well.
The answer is {"value": 8776.59, "unit": "ft³"}
